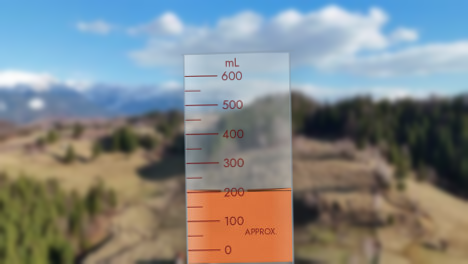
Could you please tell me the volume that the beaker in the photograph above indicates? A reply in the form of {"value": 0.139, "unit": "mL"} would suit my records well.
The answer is {"value": 200, "unit": "mL"}
